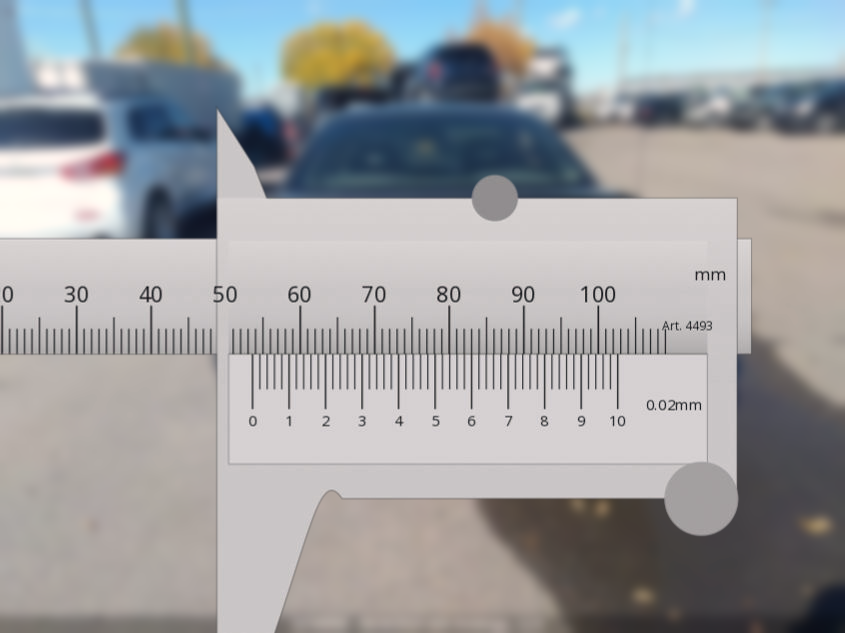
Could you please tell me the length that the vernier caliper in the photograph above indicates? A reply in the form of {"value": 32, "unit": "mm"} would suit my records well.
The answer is {"value": 53.6, "unit": "mm"}
